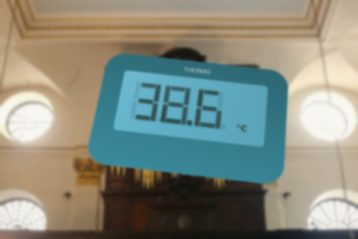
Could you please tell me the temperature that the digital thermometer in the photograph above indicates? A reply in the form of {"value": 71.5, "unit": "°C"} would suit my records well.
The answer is {"value": 38.6, "unit": "°C"}
